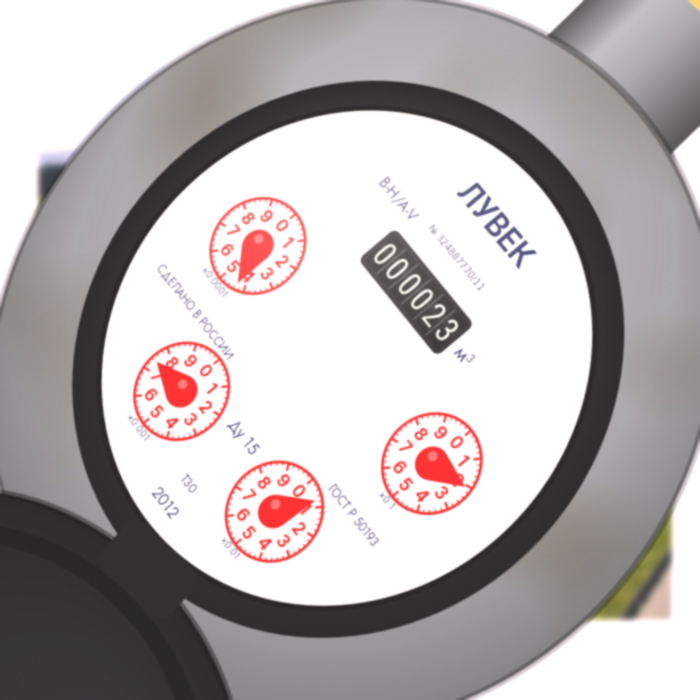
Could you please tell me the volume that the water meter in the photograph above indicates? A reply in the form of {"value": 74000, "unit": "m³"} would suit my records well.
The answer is {"value": 23.2074, "unit": "m³"}
